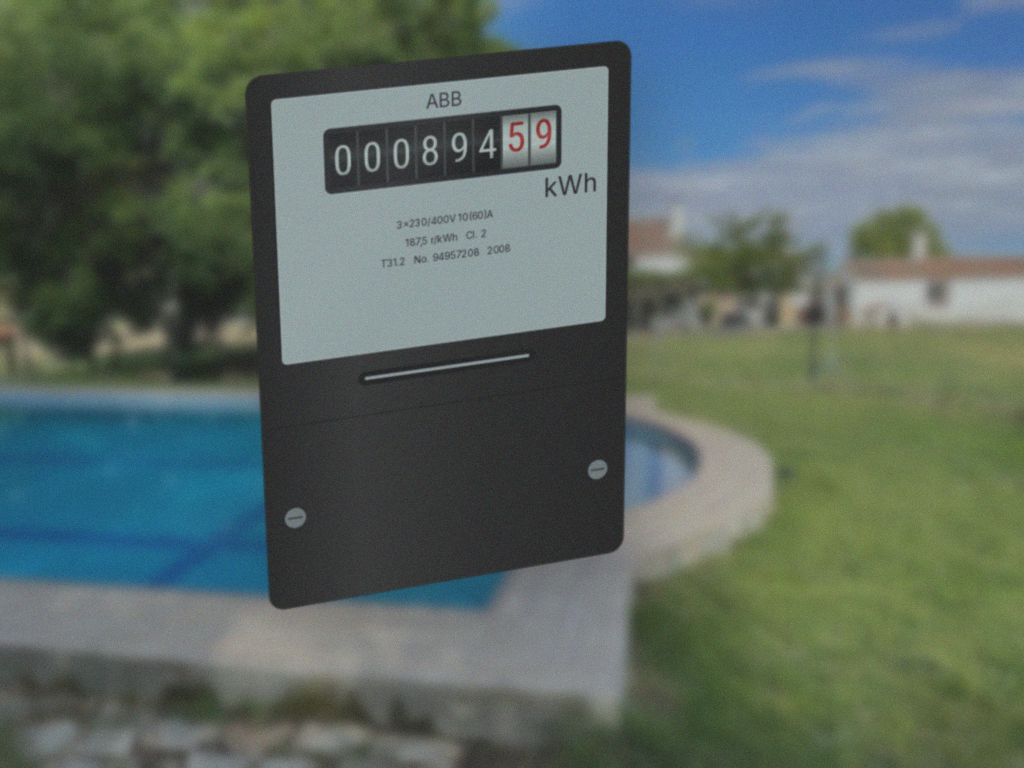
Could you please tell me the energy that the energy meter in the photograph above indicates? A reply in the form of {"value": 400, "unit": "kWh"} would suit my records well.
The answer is {"value": 894.59, "unit": "kWh"}
